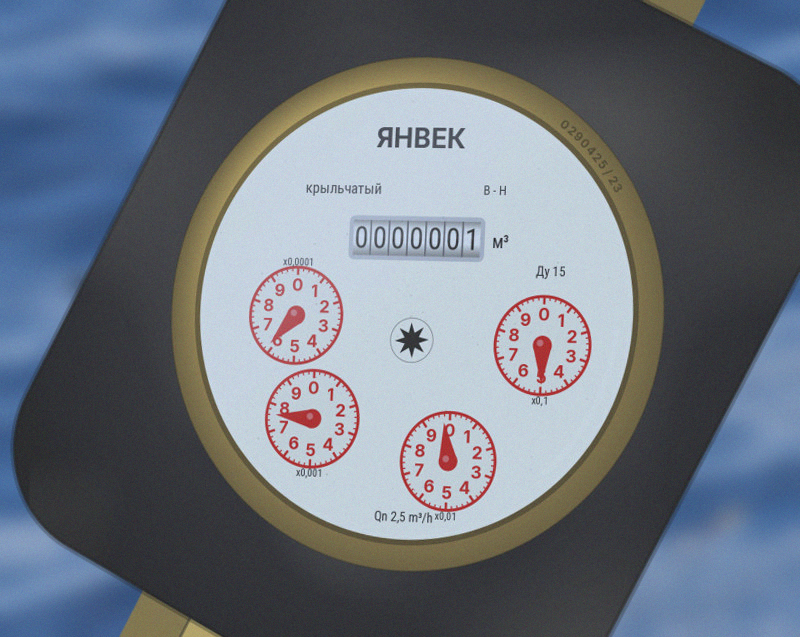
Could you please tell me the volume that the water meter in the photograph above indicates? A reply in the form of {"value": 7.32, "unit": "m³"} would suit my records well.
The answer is {"value": 1.4976, "unit": "m³"}
